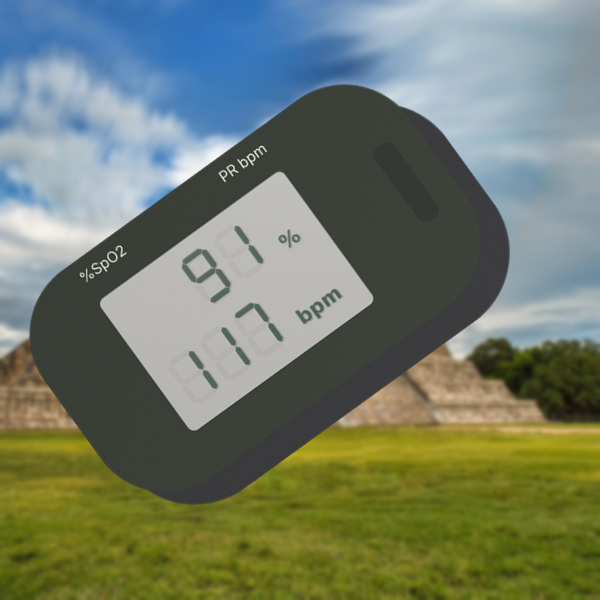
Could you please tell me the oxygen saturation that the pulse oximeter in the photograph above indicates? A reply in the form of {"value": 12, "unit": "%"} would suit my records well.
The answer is {"value": 91, "unit": "%"}
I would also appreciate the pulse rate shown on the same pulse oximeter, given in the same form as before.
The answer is {"value": 117, "unit": "bpm"}
